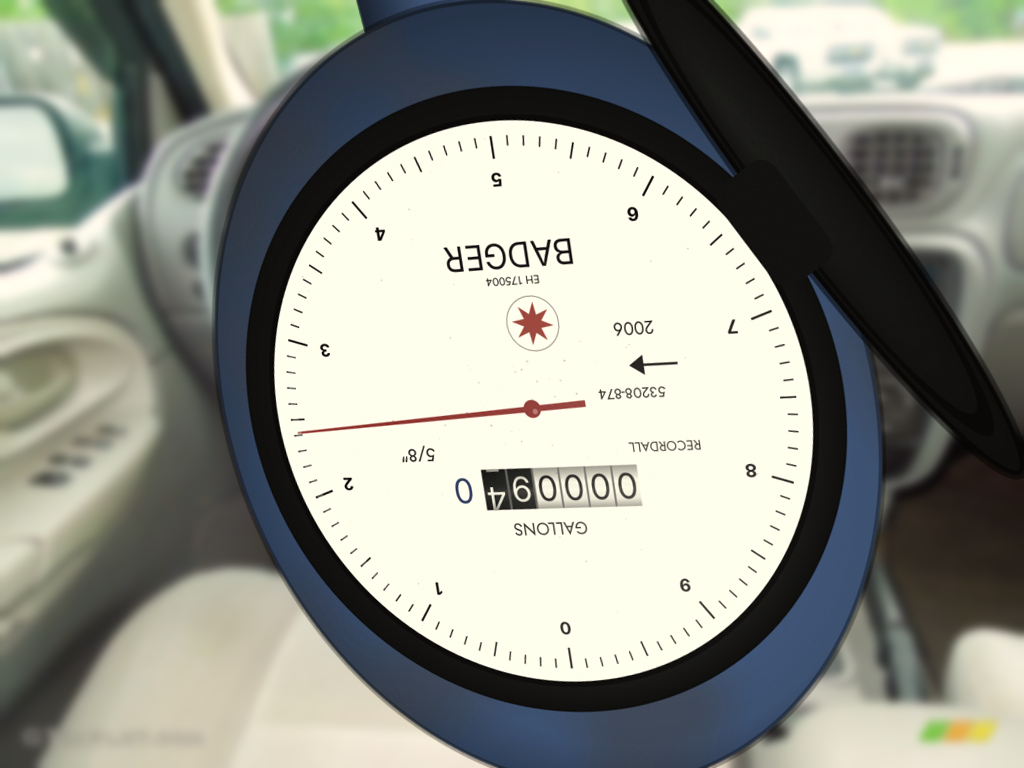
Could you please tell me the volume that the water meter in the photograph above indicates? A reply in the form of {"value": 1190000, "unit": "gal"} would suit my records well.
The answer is {"value": 942.4, "unit": "gal"}
